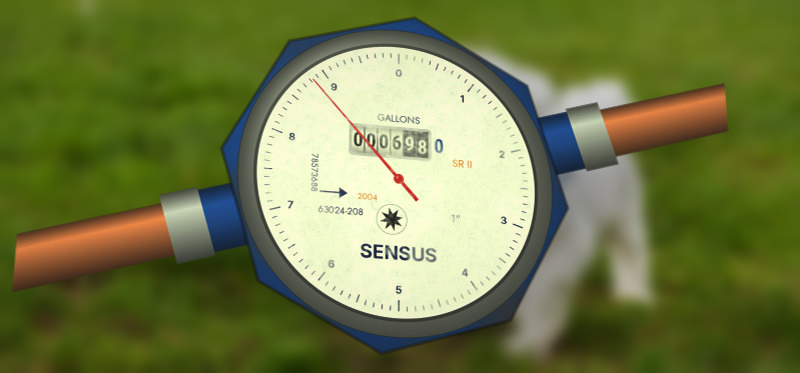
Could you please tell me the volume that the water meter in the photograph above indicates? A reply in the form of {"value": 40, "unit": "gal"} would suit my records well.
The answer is {"value": 6978.8, "unit": "gal"}
